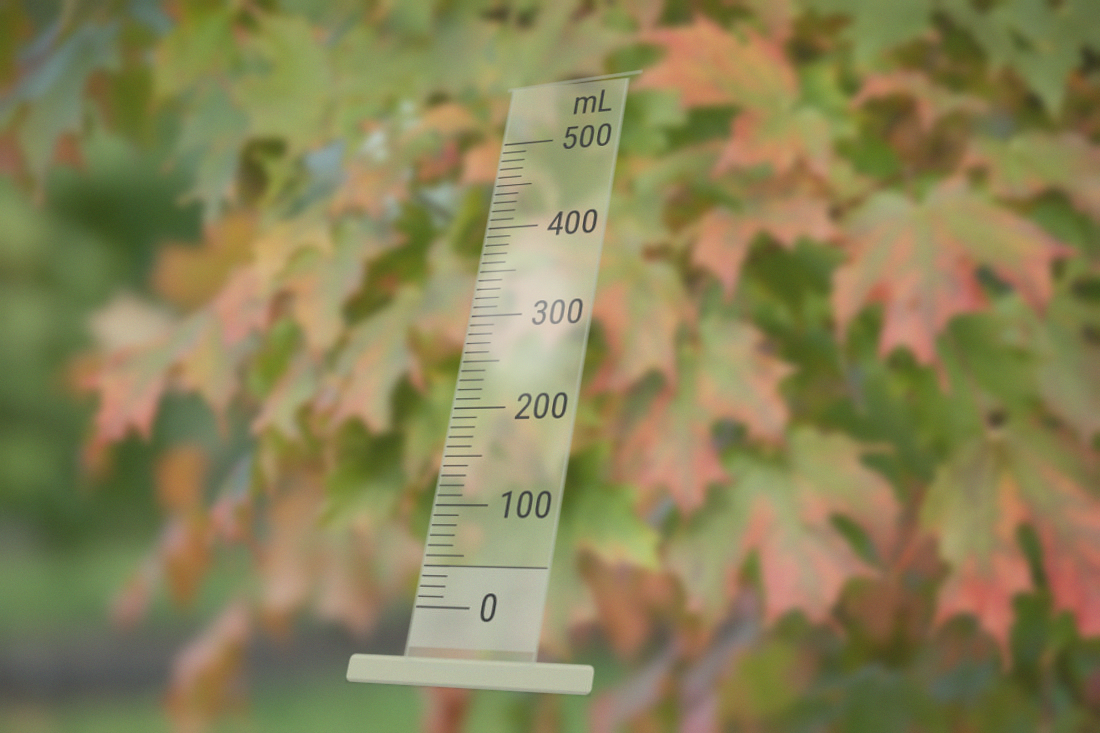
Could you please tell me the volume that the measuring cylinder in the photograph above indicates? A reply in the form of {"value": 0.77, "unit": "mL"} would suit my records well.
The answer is {"value": 40, "unit": "mL"}
